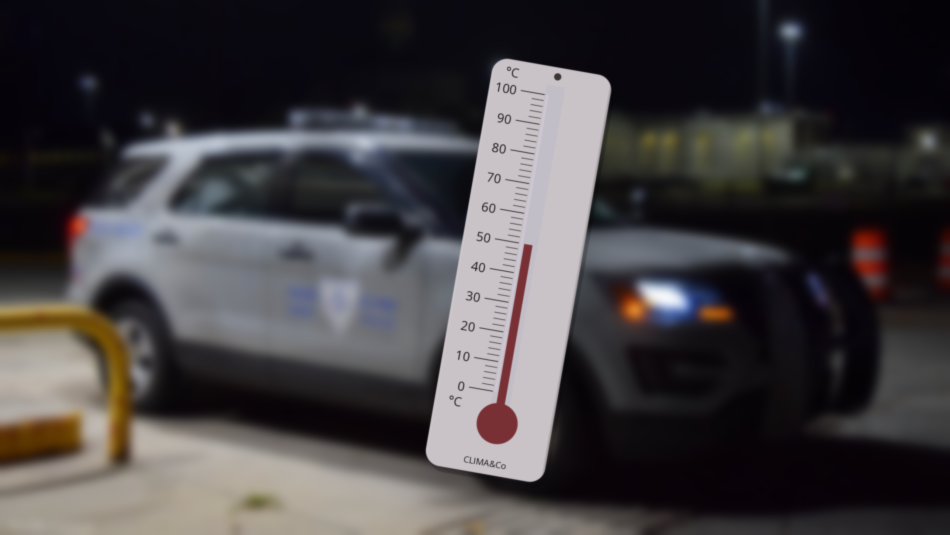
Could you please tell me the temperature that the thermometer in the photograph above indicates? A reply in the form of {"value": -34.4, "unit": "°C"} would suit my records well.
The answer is {"value": 50, "unit": "°C"}
